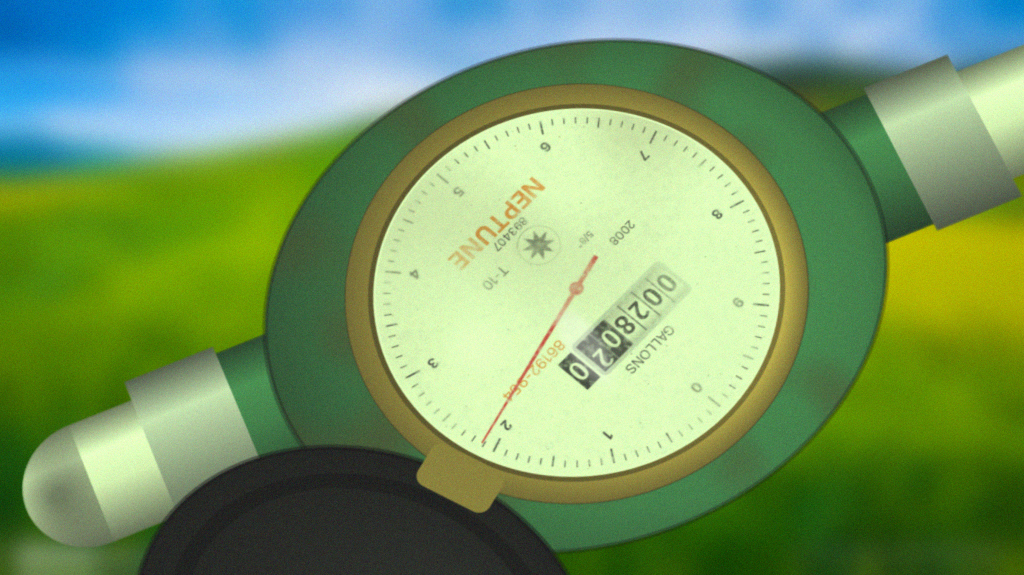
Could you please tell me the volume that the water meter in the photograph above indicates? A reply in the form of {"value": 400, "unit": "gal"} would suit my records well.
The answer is {"value": 28022.1, "unit": "gal"}
